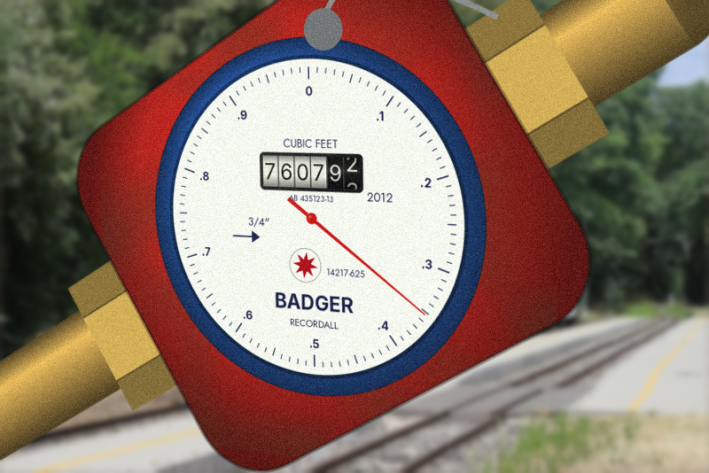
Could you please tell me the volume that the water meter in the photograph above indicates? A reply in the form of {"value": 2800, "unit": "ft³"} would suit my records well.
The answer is {"value": 760792.35, "unit": "ft³"}
